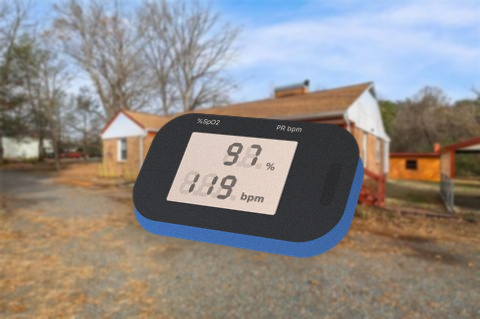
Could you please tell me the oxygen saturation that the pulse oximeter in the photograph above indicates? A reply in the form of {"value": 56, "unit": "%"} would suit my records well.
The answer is {"value": 97, "unit": "%"}
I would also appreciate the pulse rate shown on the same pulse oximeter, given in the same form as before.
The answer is {"value": 119, "unit": "bpm"}
